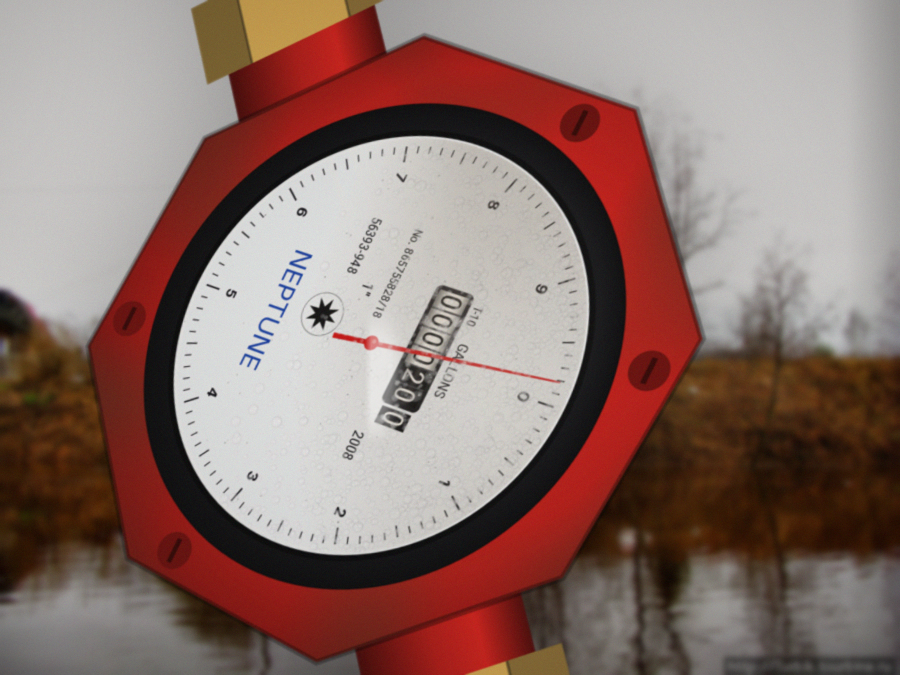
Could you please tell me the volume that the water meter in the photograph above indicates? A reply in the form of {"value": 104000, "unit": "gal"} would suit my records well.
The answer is {"value": 199.8, "unit": "gal"}
